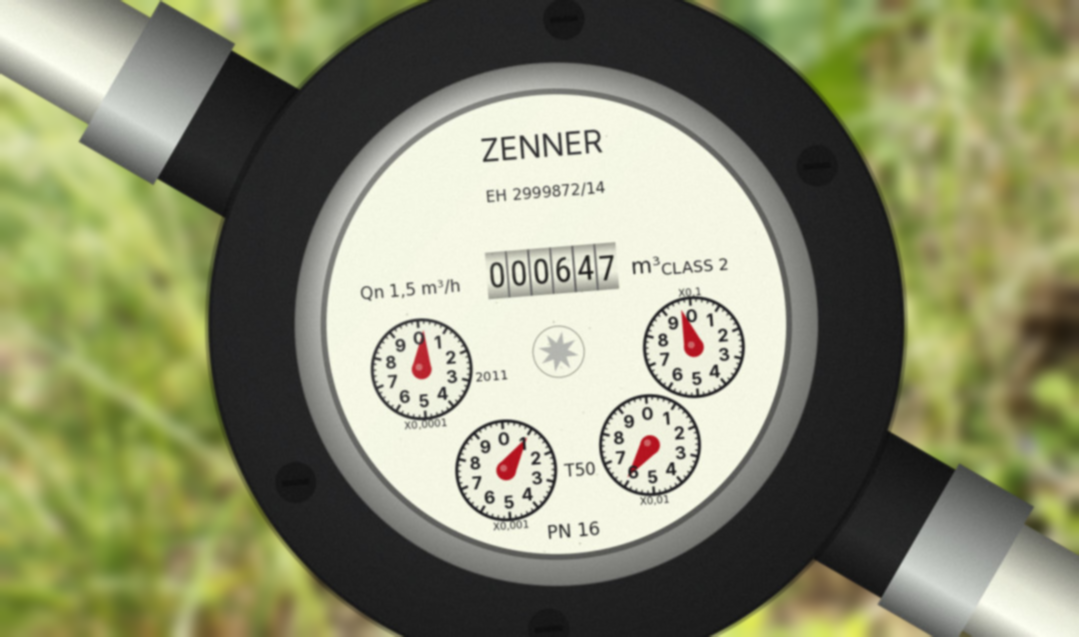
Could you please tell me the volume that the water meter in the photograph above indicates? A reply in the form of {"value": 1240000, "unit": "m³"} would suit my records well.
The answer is {"value": 646.9610, "unit": "m³"}
